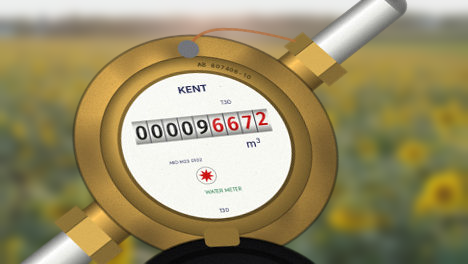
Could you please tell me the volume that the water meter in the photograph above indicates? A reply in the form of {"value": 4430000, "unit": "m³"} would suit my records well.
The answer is {"value": 9.6672, "unit": "m³"}
